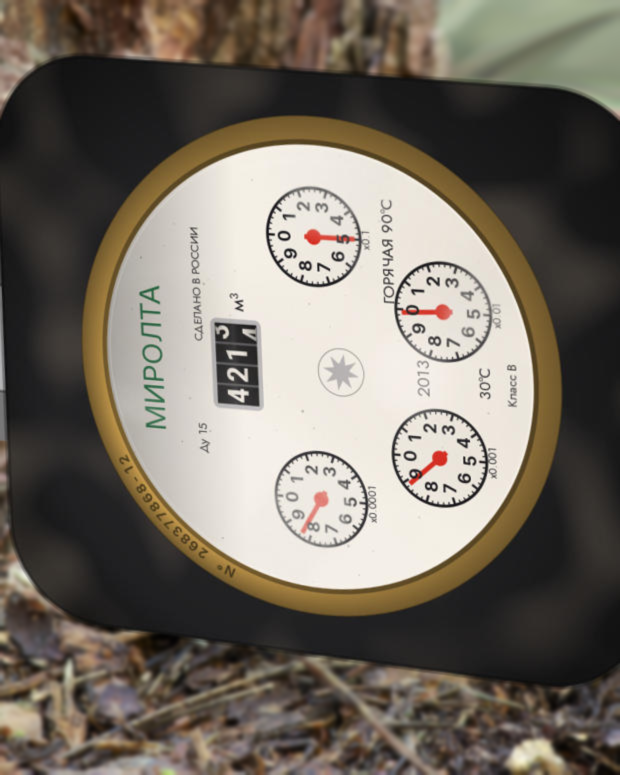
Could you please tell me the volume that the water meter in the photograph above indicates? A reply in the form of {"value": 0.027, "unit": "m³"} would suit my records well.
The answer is {"value": 4213.4988, "unit": "m³"}
